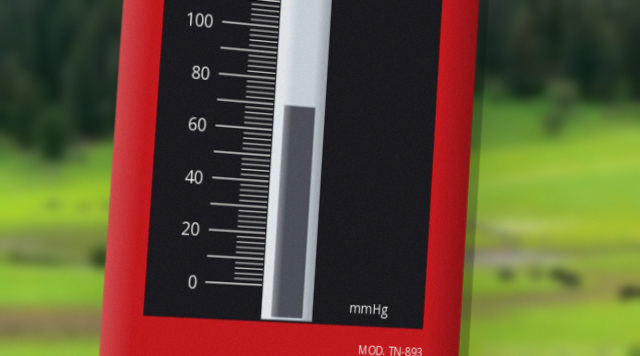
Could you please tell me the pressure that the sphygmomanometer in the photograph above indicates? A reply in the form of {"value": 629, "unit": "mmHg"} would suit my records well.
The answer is {"value": 70, "unit": "mmHg"}
